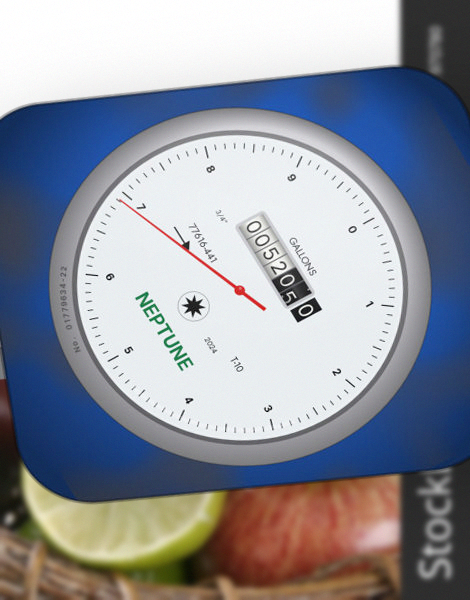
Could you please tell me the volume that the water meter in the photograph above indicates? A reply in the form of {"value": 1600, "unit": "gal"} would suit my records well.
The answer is {"value": 52046.9, "unit": "gal"}
